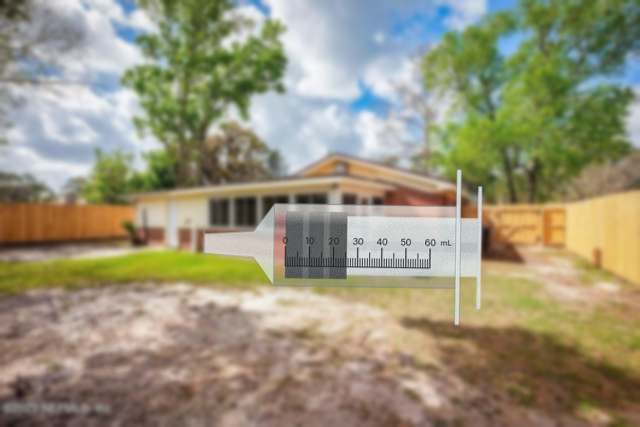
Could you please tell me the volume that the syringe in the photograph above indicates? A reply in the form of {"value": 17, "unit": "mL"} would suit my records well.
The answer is {"value": 0, "unit": "mL"}
